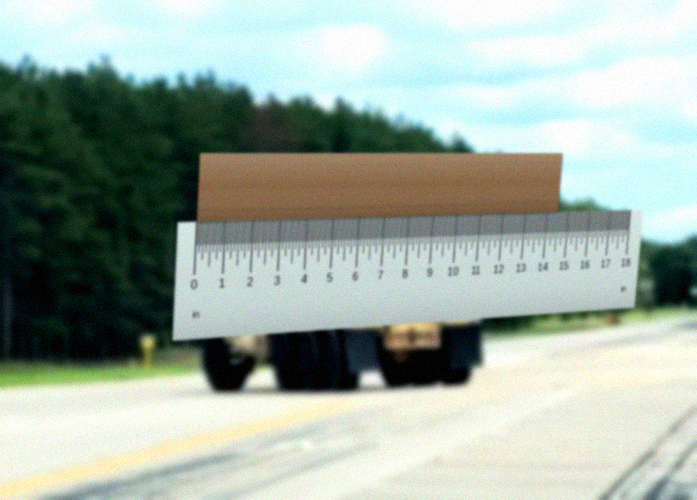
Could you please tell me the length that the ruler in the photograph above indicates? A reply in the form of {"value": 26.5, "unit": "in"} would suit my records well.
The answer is {"value": 14.5, "unit": "in"}
